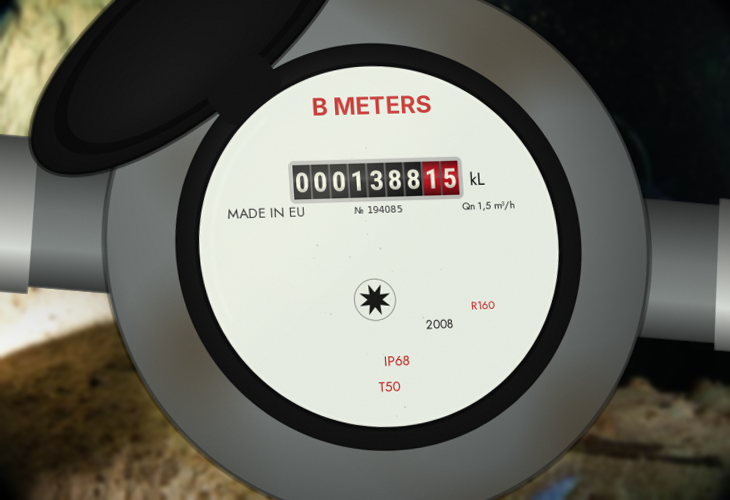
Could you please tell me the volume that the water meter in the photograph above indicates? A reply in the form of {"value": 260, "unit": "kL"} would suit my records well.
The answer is {"value": 1388.15, "unit": "kL"}
